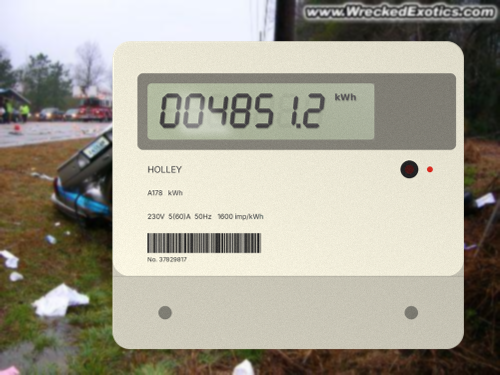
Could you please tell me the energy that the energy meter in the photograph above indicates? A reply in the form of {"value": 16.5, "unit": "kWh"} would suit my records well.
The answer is {"value": 4851.2, "unit": "kWh"}
